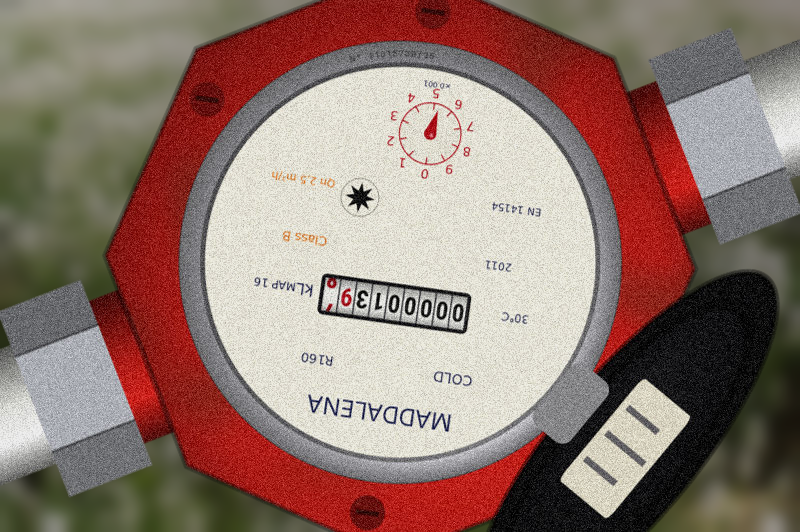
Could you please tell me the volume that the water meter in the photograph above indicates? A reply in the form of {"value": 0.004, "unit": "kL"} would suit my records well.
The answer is {"value": 13.975, "unit": "kL"}
